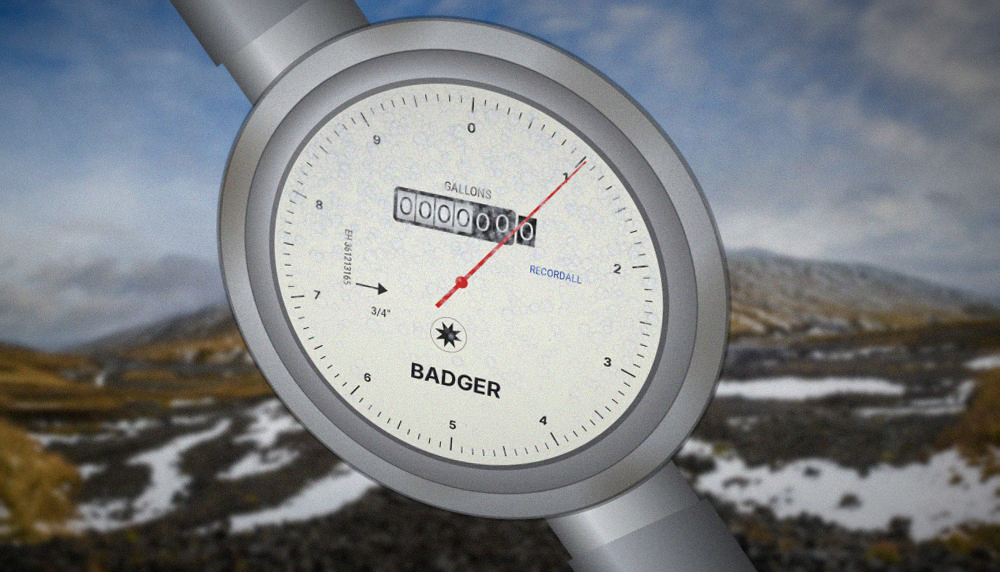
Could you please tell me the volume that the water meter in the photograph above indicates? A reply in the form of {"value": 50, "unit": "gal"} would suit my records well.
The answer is {"value": 1.0, "unit": "gal"}
